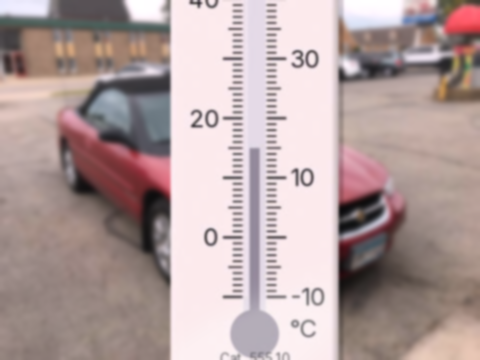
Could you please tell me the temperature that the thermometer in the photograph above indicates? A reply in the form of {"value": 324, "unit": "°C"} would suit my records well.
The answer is {"value": 15, "unit": "°C"}
